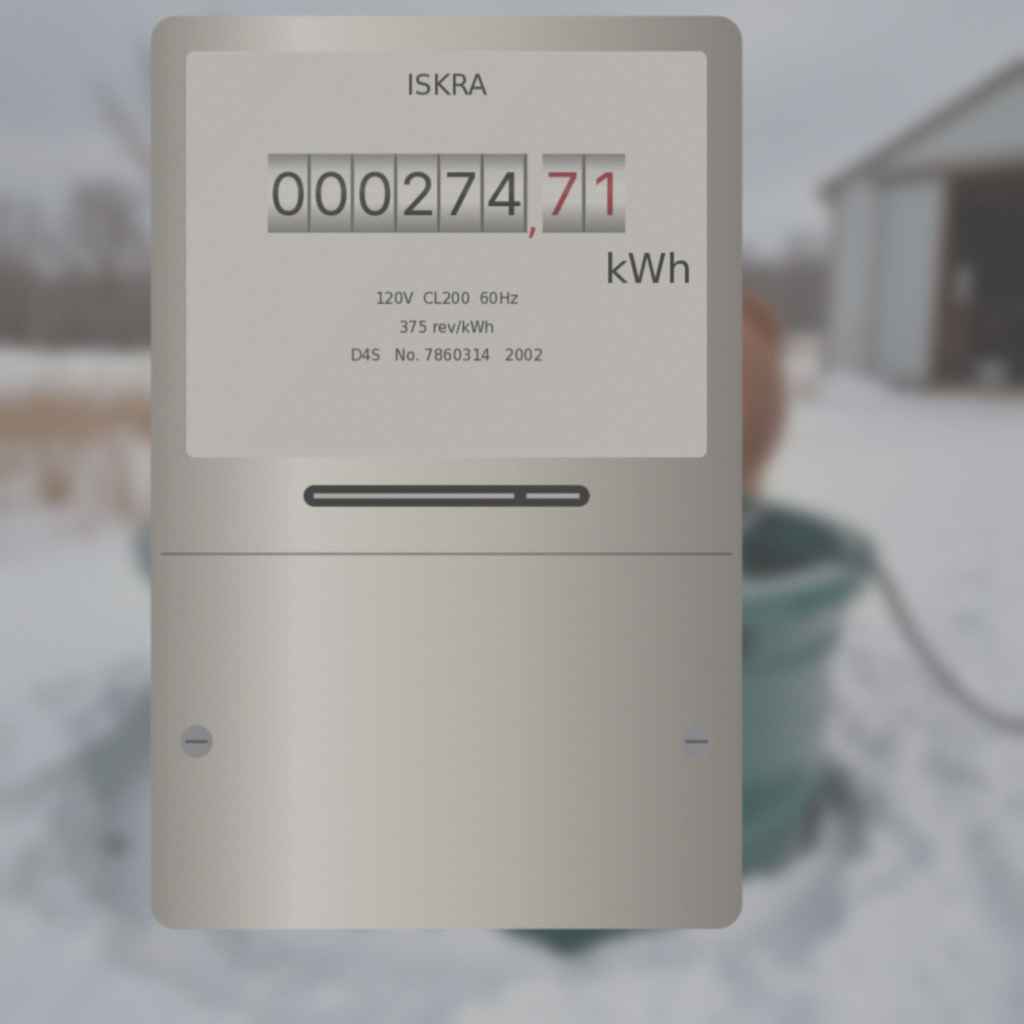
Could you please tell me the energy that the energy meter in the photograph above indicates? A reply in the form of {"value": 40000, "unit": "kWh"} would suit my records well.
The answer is {"value": 274.71, "unit": "kWh"}
